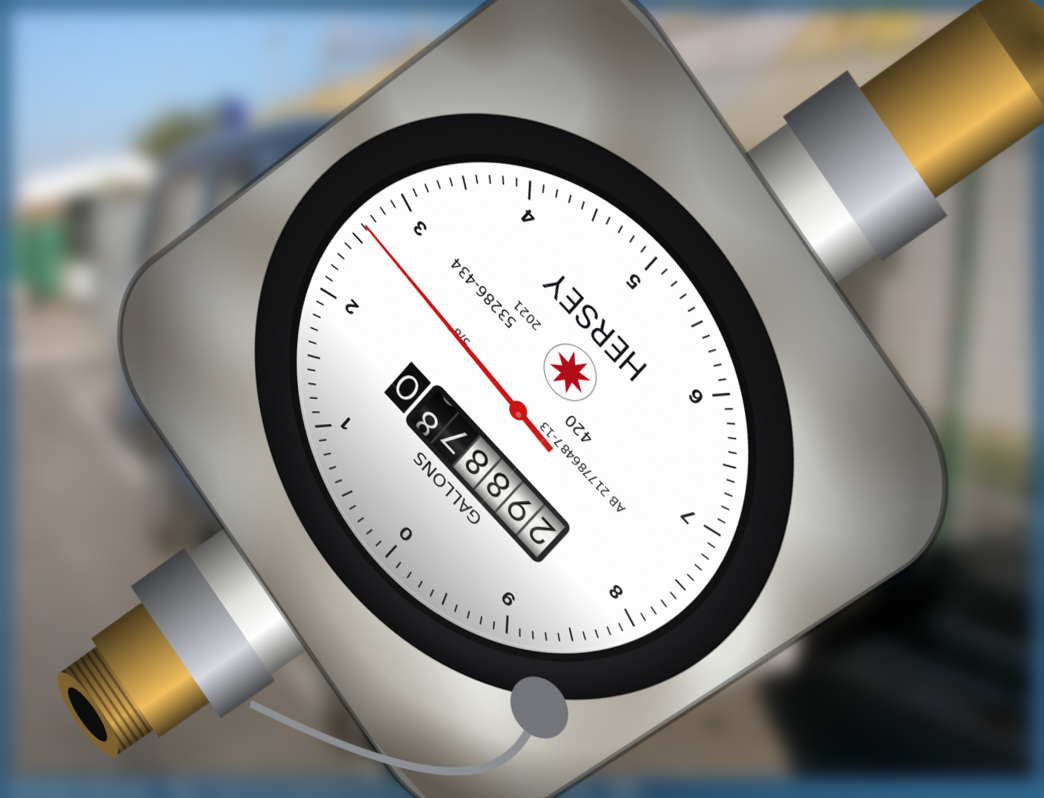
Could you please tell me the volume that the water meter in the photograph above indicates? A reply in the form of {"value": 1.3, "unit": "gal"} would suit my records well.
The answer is {"value": 2988782.6, "unit": "gal"}
